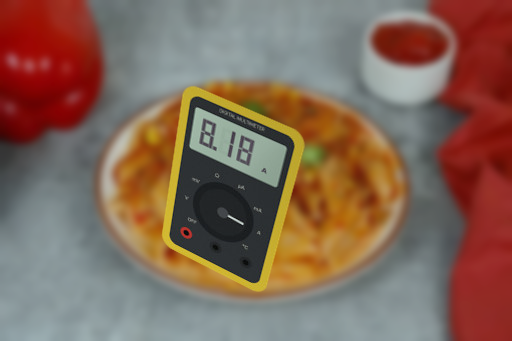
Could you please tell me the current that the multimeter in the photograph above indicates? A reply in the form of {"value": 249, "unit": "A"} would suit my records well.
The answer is {"value": 8.18, "unit": "A"}
